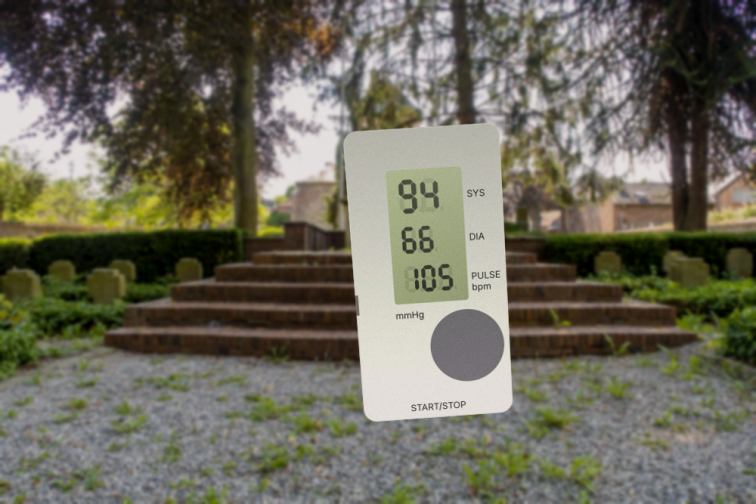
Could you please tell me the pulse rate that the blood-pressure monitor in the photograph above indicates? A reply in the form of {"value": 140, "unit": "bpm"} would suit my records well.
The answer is {"value": 105, "unit": "bpm"}
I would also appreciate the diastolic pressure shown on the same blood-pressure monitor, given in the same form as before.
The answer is {"value": 66, "unit": "mmHg"}
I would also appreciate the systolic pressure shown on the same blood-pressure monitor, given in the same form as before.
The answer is {"value": 94, "unit": "mmHg"}
